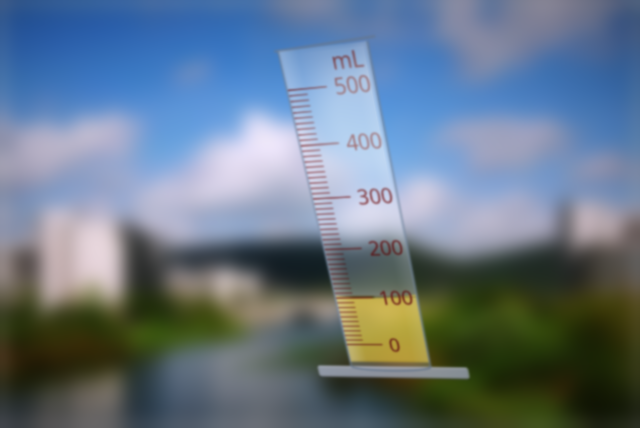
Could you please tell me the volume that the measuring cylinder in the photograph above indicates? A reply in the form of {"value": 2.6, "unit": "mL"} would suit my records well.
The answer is {"value": 100, "unit": "mL"}
